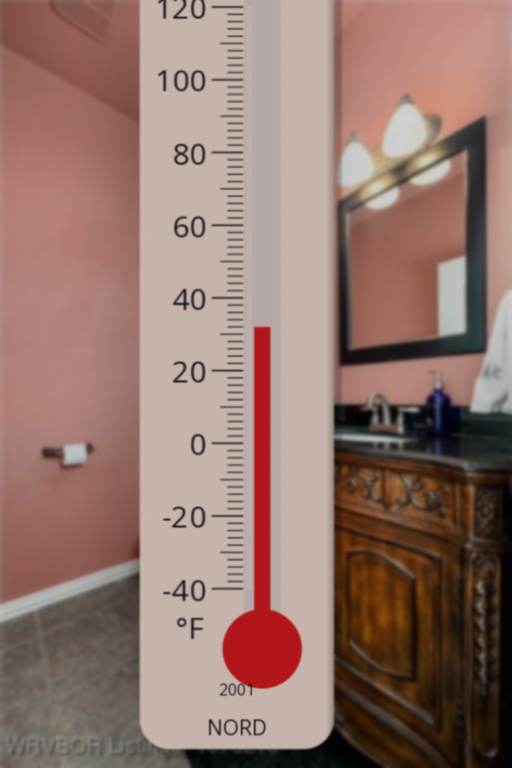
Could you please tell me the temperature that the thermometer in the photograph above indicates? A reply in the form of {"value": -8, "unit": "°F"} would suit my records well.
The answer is {"value": 32, "unit": "°F"}
